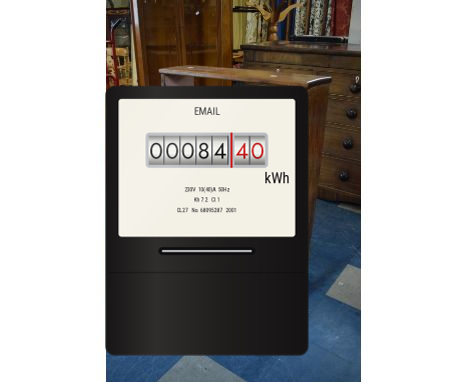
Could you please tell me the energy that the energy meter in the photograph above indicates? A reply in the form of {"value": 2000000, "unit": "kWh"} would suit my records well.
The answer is {"value": 84.40, "unit": "kWh"}
